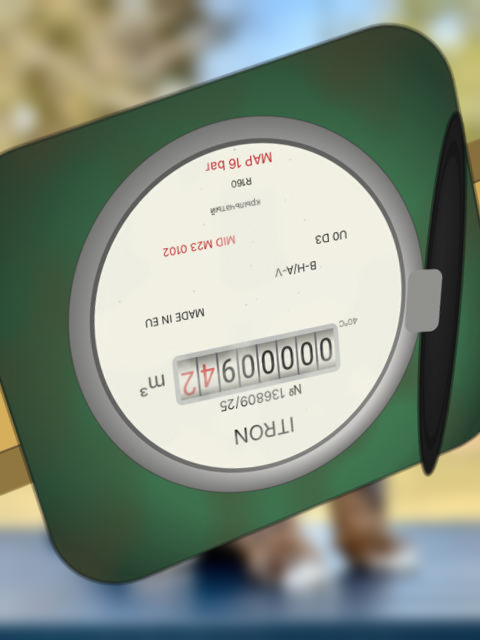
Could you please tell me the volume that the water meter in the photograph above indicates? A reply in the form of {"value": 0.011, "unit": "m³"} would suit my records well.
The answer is {"value": 9.42, "unit": "m³"}
